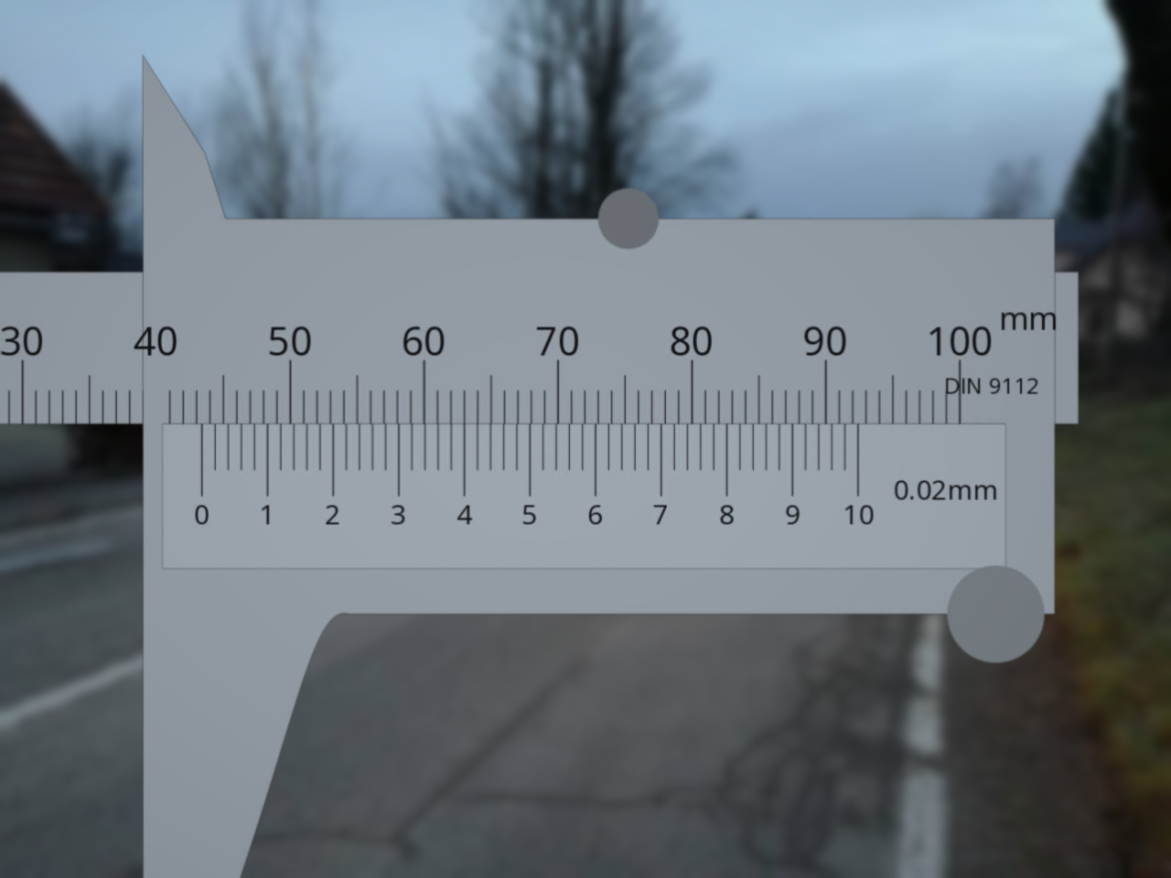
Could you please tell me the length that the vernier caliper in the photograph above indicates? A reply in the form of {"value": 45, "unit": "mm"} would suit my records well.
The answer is {"value": 43.4, "unit": "mm"}
